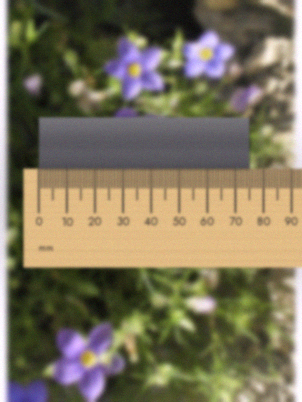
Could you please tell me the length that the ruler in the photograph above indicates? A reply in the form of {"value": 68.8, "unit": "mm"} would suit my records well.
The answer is {"value": 75, "unit": "mm"}
